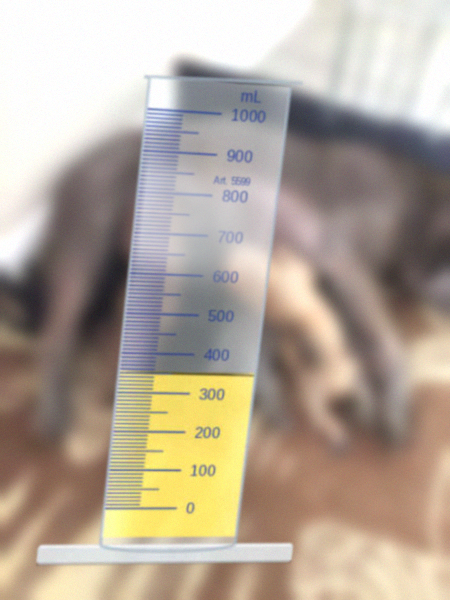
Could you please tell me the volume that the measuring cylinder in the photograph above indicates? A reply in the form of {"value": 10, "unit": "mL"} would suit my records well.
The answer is {"value": 350, "unit": "mL"}
